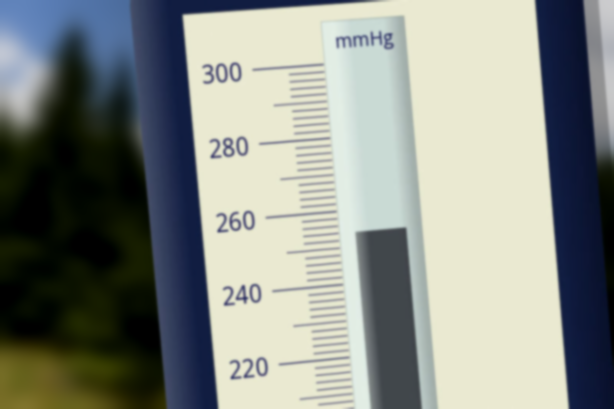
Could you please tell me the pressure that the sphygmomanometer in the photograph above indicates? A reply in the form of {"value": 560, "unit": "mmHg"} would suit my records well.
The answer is {"value": 254, "unit": "mmHg"}
